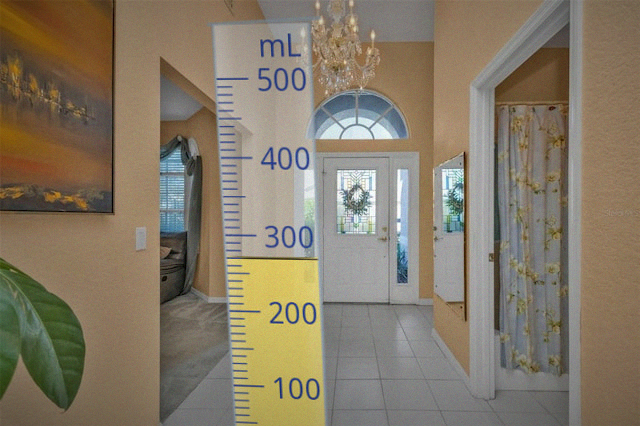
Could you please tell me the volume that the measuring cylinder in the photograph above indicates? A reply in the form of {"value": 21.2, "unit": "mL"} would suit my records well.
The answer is {"value": 270, "unit": "mL"}
